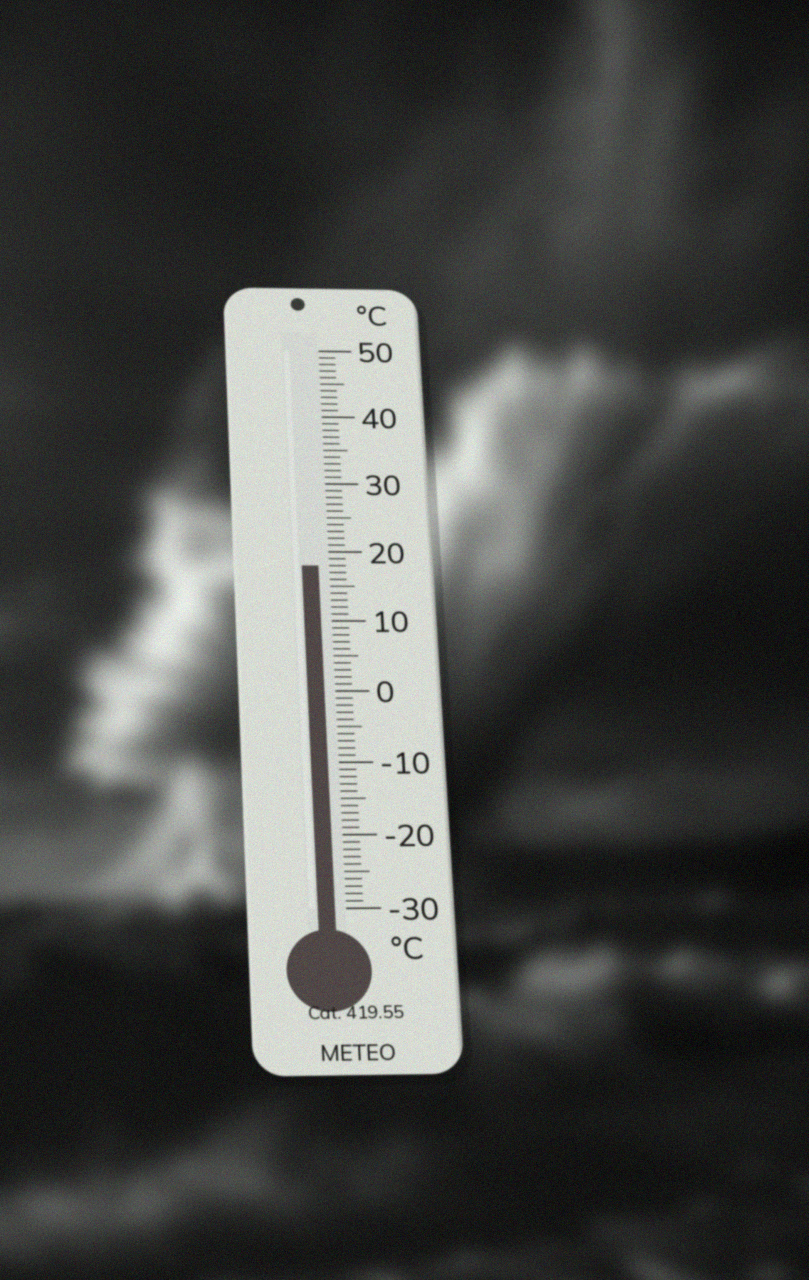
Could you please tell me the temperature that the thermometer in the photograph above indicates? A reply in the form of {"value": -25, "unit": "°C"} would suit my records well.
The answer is {"value": 18, "unit": "°C"}
